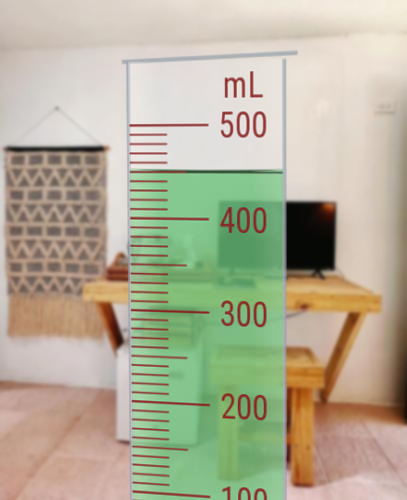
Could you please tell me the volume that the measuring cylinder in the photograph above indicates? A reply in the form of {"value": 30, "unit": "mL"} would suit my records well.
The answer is {"value": 450, "unit": "mL"}
